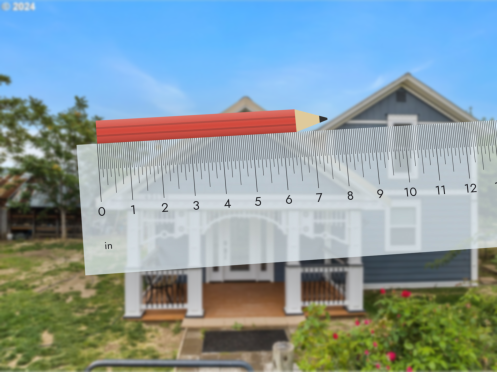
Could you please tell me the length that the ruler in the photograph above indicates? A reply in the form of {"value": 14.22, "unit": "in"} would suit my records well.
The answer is {"value": 7.5, "unit": "in"}
